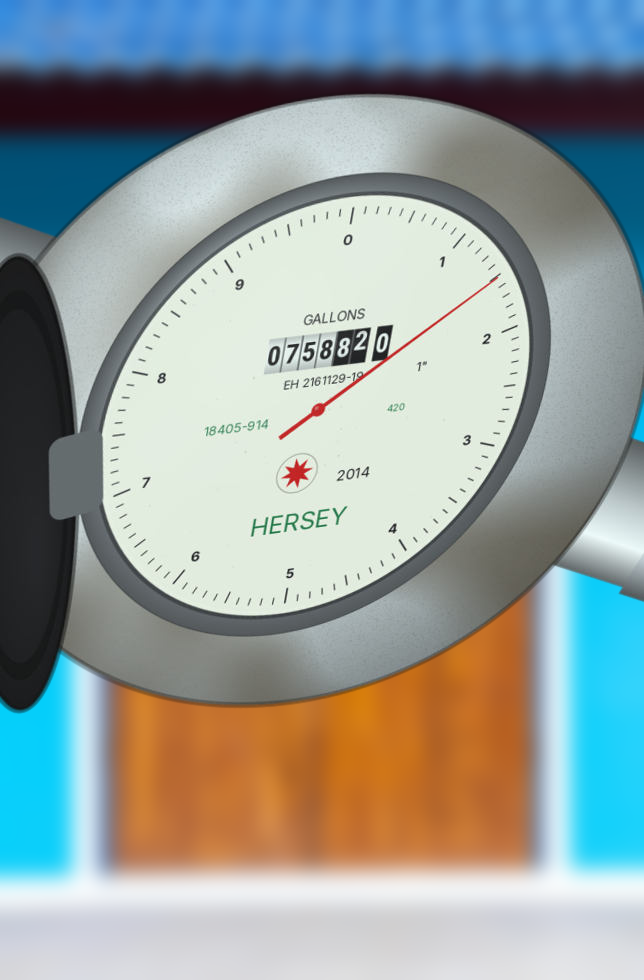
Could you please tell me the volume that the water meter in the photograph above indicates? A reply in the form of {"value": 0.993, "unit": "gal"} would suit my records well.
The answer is {"value": 758821.5, "unit": "gal"}
